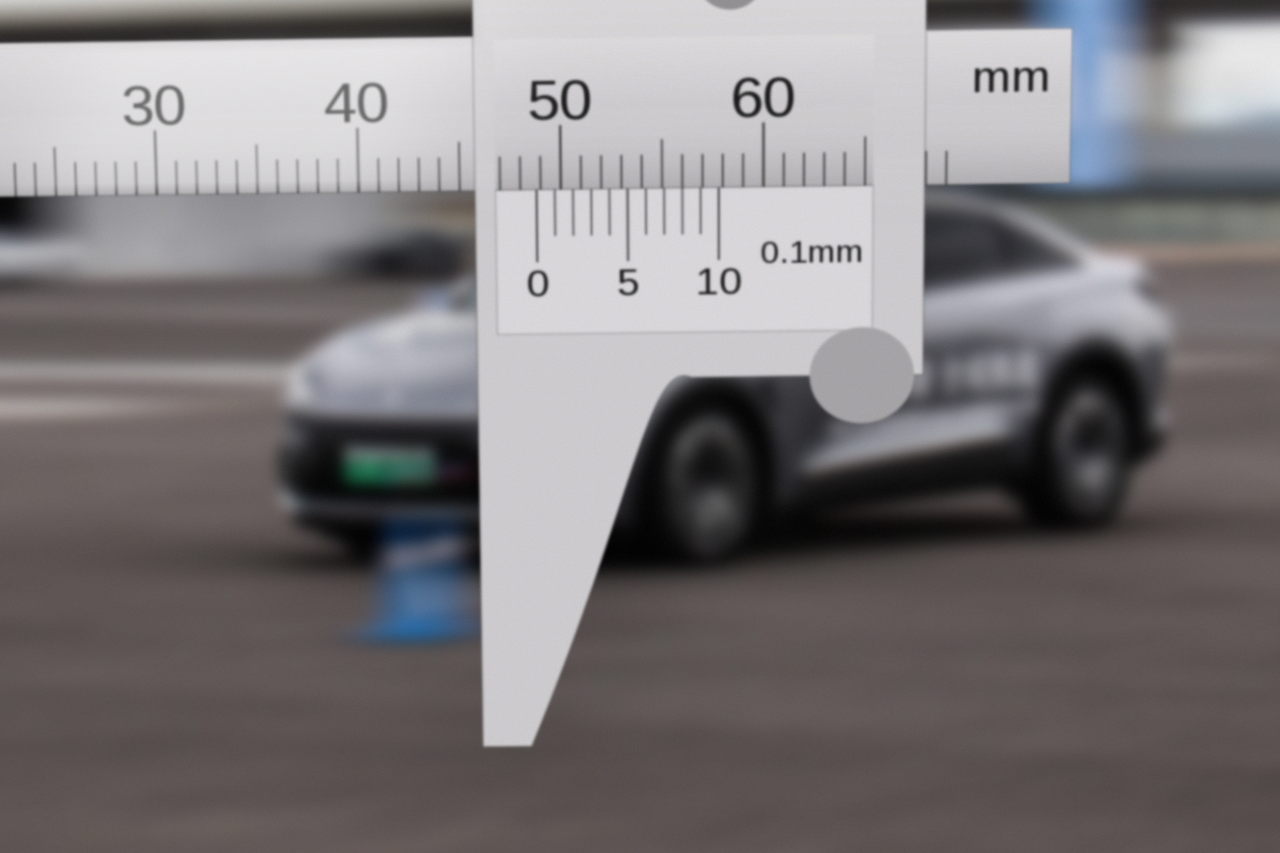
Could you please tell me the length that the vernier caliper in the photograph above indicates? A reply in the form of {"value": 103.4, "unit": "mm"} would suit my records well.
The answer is {"value": 48.8, "unit": "mm"}
